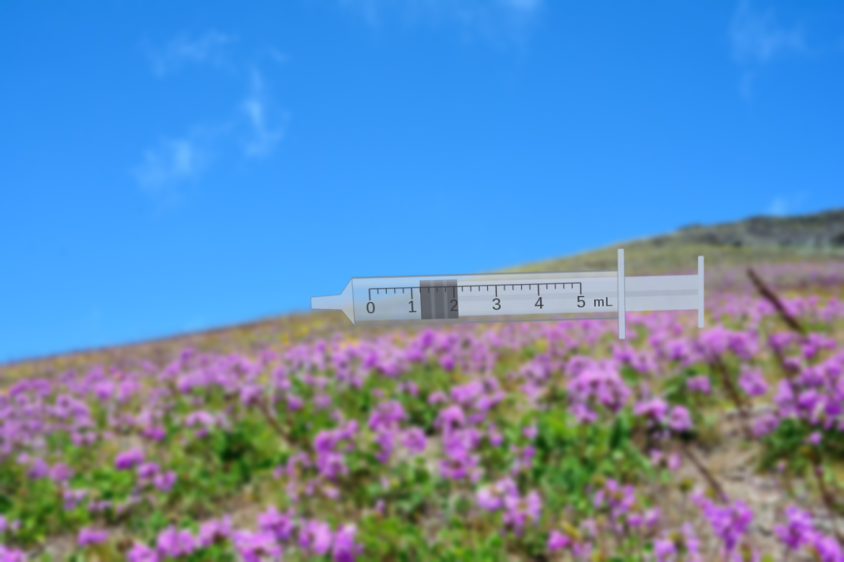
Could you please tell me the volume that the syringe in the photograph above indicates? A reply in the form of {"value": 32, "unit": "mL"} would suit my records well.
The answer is {"value": 1.2, "unit": "mL"}
